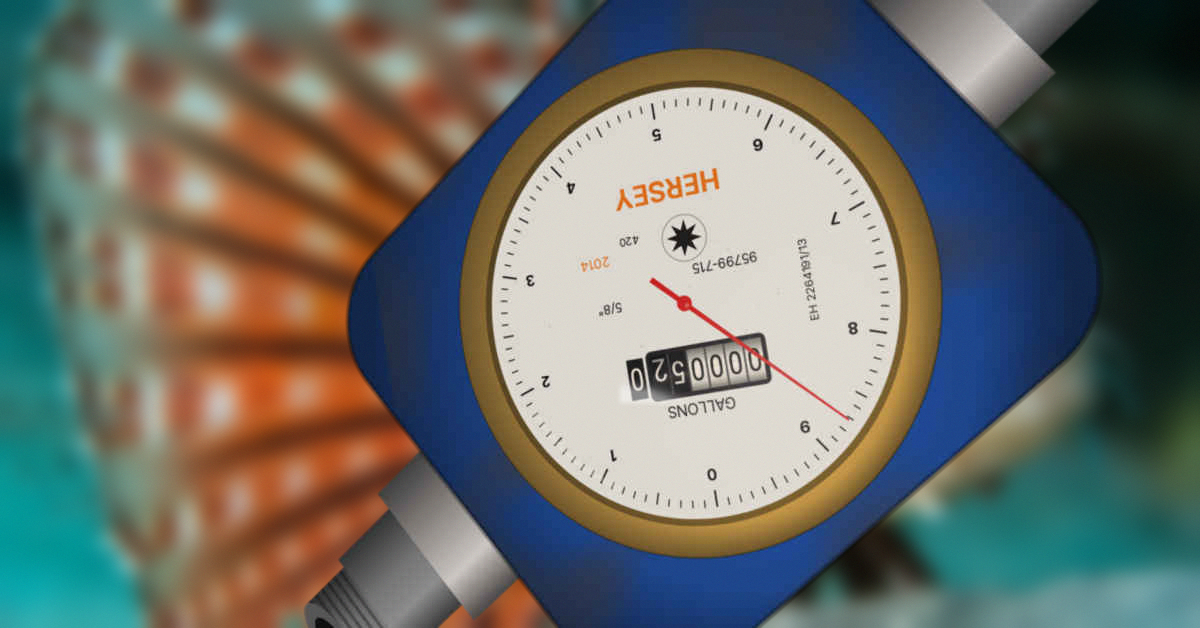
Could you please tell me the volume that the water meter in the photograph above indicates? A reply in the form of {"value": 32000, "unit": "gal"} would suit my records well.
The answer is {"value": 518.7, "unit": "gal"}
